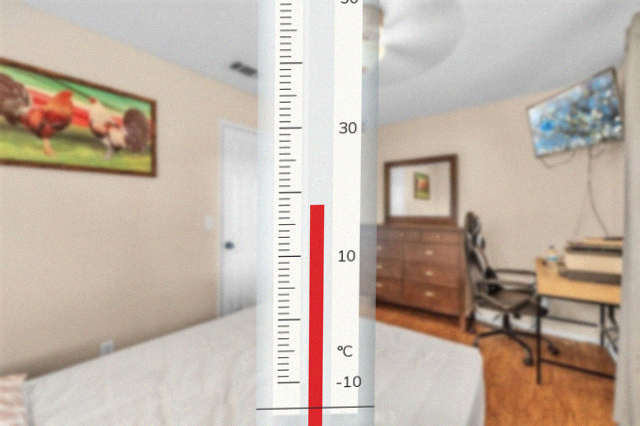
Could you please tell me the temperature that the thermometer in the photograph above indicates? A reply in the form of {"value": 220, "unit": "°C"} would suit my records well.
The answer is {"value": 18, "unit": "°C"}
